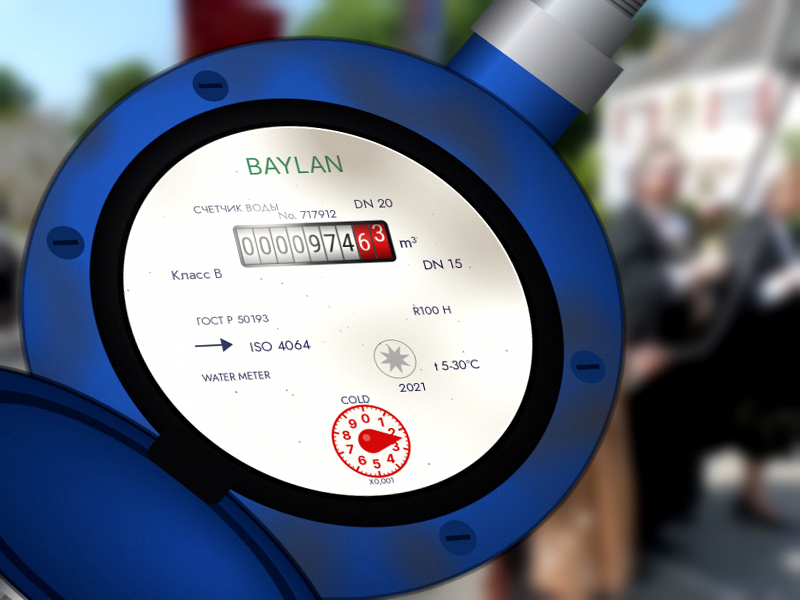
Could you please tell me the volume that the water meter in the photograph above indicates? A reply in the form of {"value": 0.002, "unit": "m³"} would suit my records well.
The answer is {"value": 974.632, "unit": "m³"}
